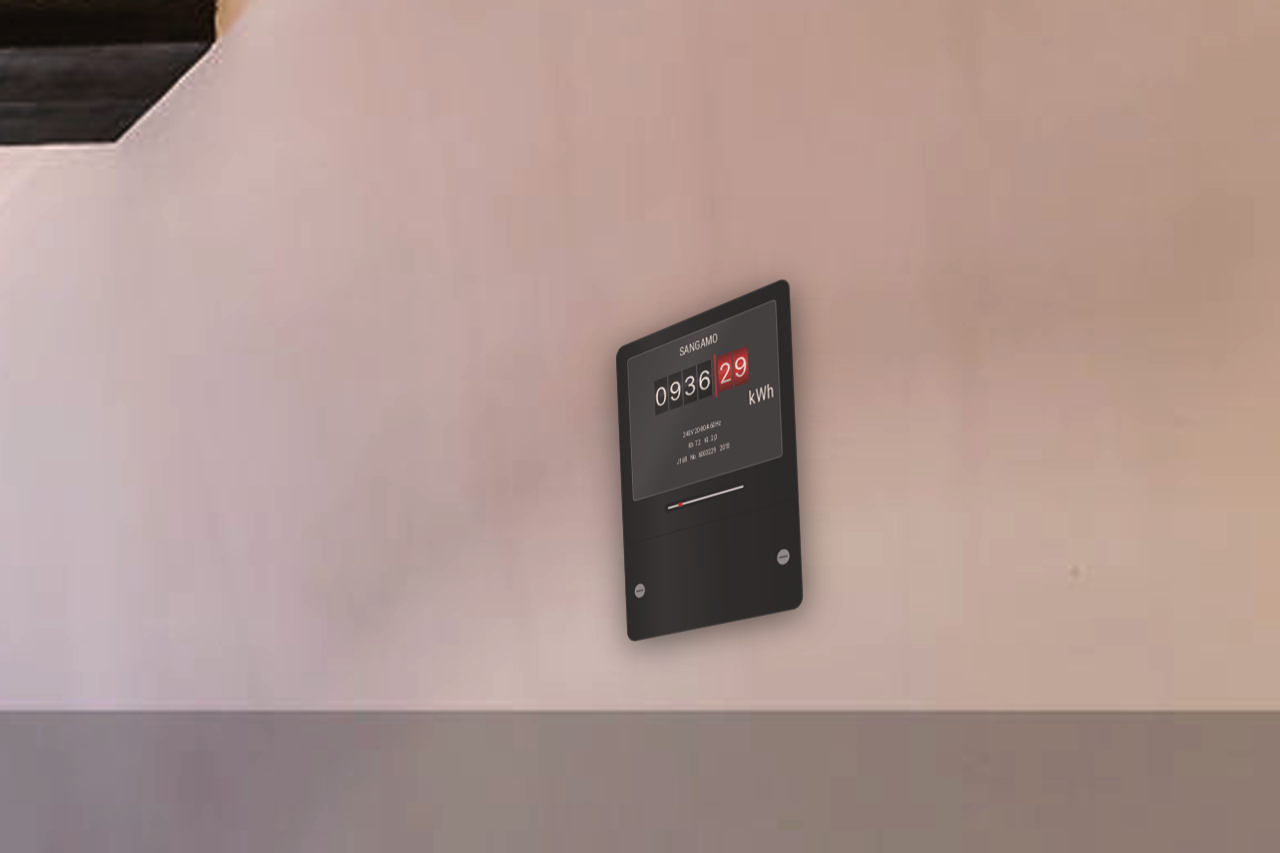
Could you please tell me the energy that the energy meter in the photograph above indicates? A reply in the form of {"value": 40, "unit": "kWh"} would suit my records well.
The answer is {"value": 936.29, "unit": "kWh"}
